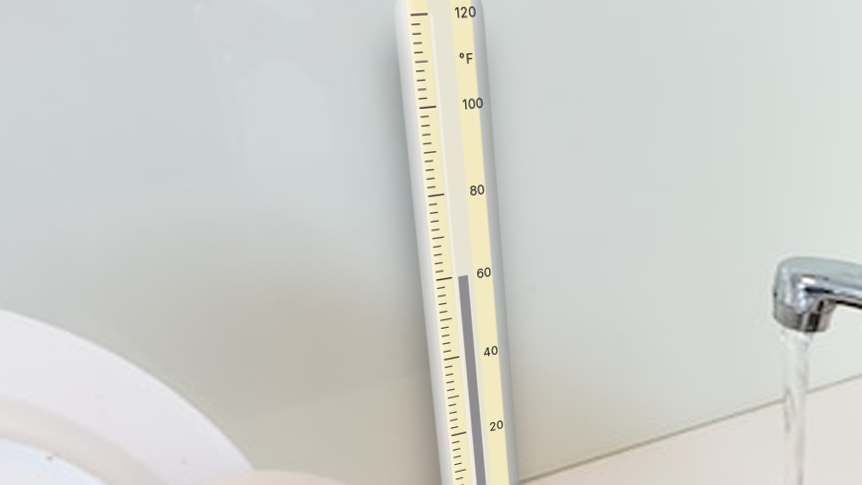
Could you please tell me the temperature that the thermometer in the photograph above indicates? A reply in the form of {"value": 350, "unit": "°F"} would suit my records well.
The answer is {"value": 60, "unit": "°F"}
